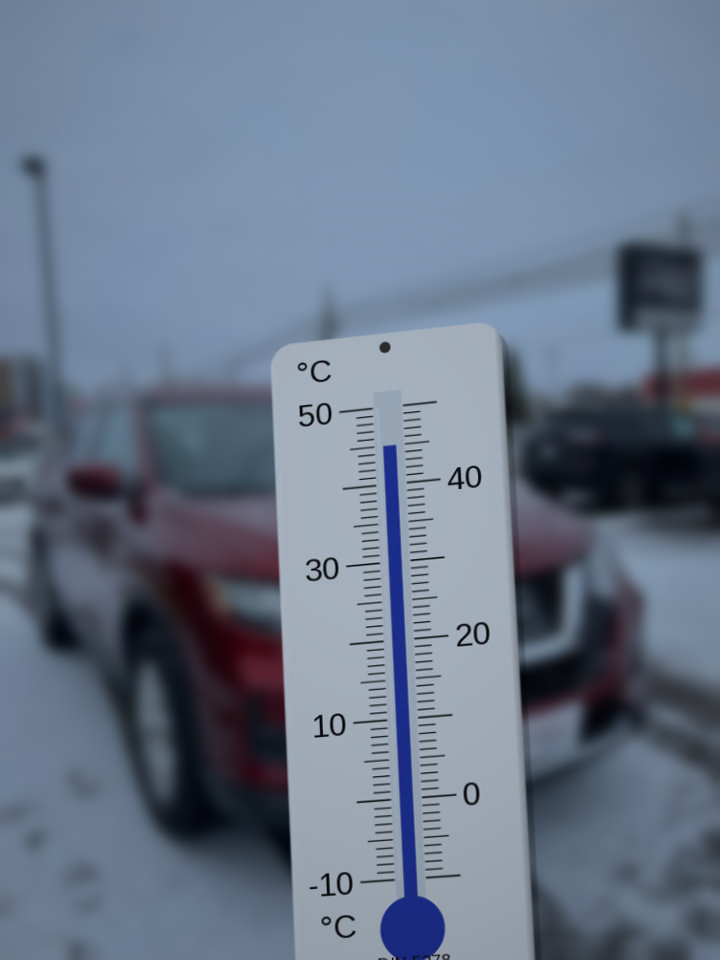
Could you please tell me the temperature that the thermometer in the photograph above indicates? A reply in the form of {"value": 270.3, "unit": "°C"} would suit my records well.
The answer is {"value": 45, "unit": "°C"}
